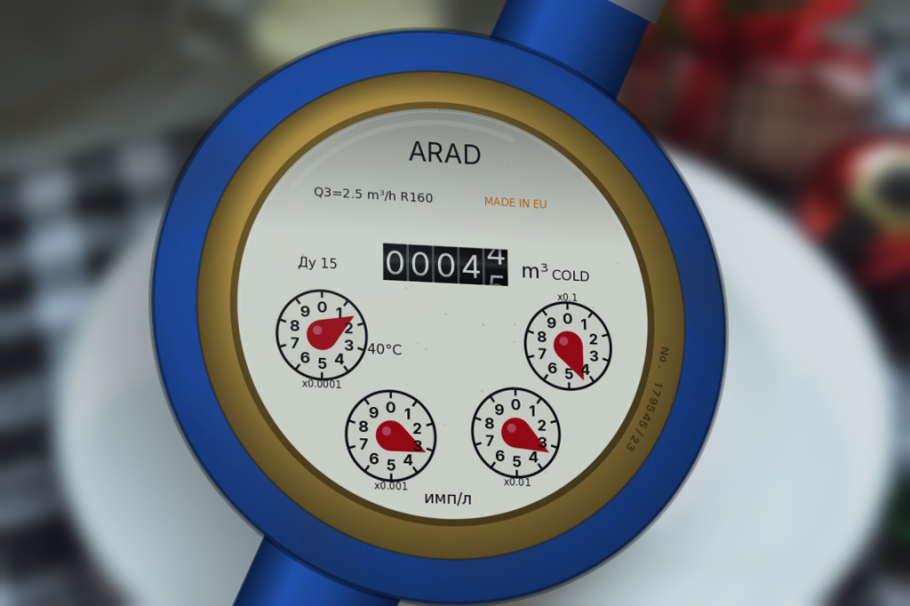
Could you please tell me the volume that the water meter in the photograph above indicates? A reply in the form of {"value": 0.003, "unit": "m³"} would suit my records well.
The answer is {"value": 44.4331, "unit": "m³"}
